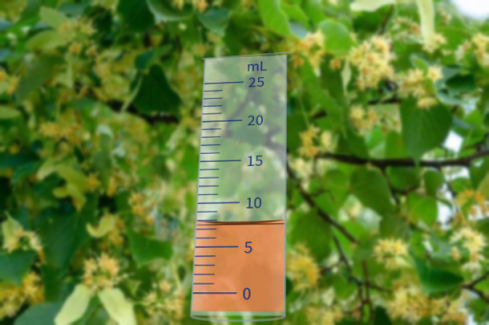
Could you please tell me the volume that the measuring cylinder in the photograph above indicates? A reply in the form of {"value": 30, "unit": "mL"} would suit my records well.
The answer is {"value": 7.5, "unit": "mL"}
